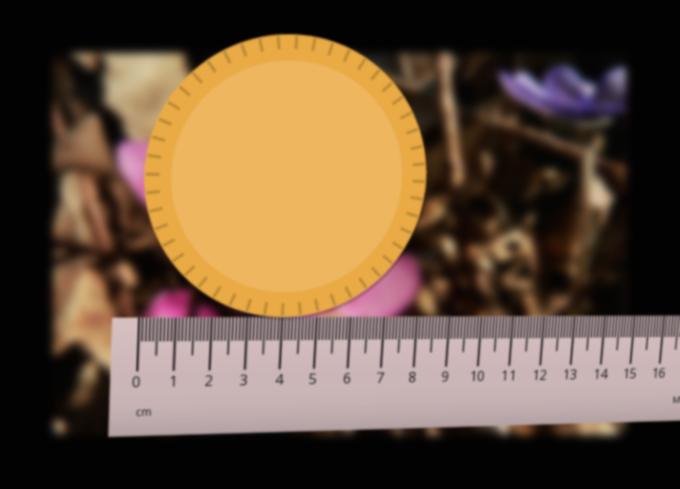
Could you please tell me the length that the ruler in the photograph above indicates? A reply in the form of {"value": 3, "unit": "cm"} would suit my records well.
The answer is {"value": 8, "unit": "cm"}
